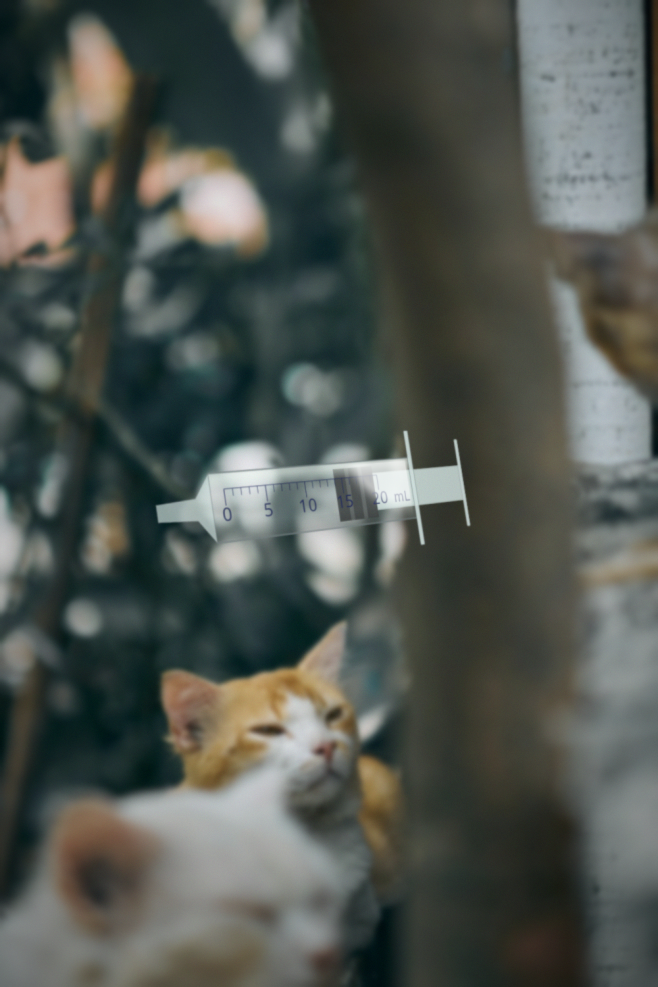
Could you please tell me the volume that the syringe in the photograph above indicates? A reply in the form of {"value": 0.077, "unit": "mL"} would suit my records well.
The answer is {"value": 14, "unit": "mL"}
